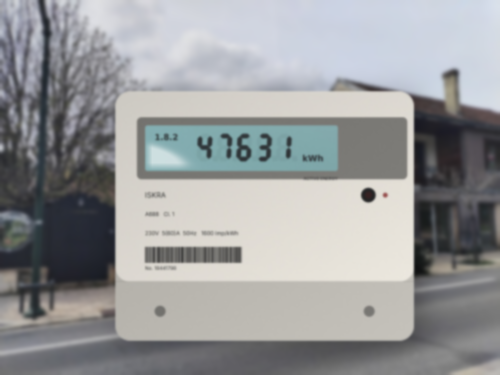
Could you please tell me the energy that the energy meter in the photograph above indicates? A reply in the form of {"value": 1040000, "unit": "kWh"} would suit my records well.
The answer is {"value": 47631, "unit": "kWh"}
